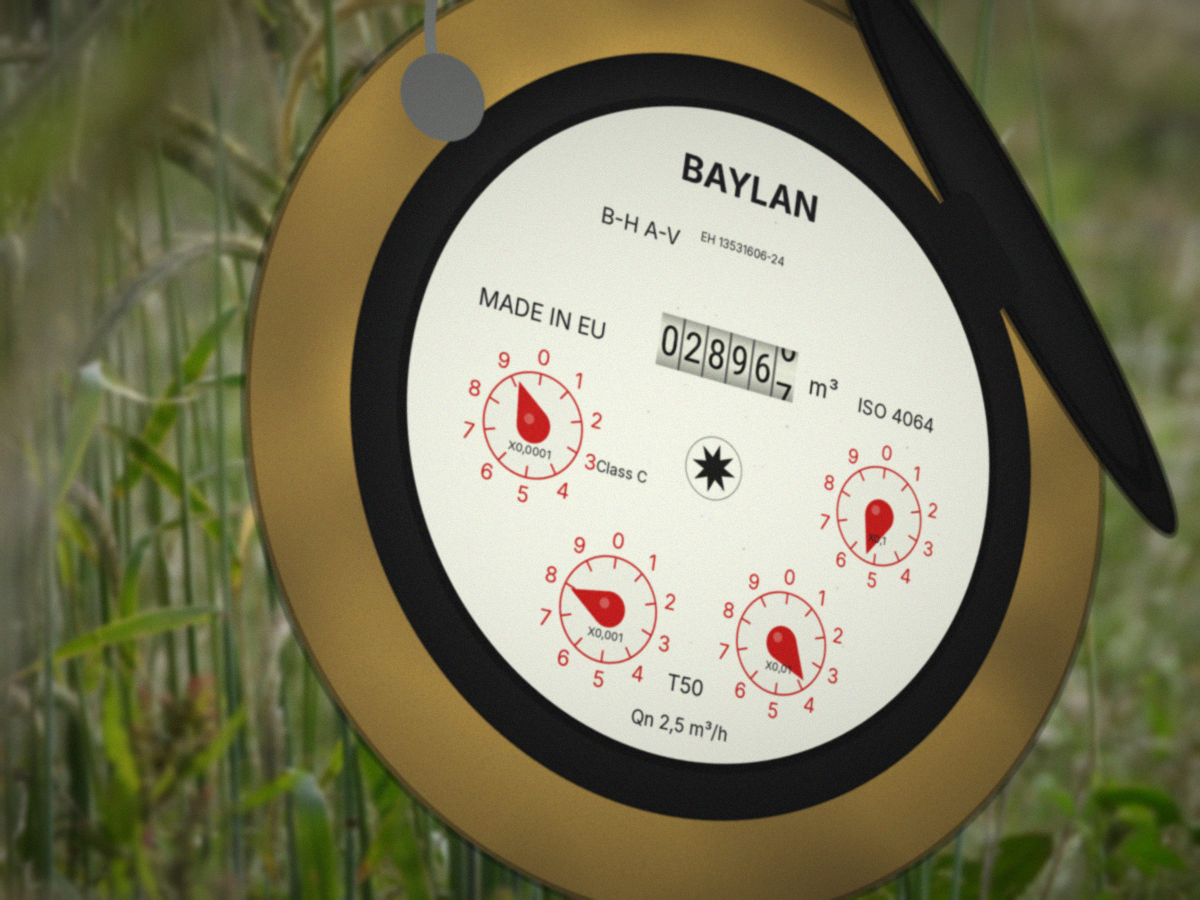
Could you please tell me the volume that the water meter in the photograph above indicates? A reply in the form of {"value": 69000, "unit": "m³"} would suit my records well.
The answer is {"value": 28966.5379, "unit": "m³"}
